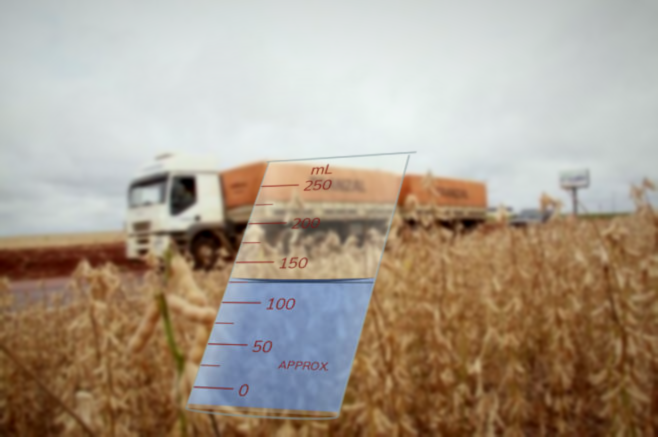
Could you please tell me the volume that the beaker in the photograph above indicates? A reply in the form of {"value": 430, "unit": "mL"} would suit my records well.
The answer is {"value": 125, "unit": "mL"}
